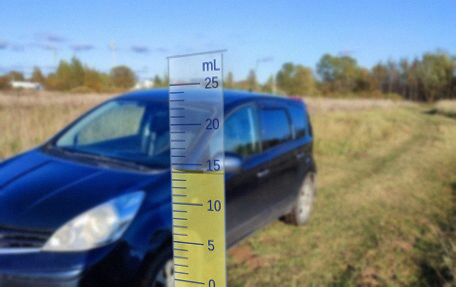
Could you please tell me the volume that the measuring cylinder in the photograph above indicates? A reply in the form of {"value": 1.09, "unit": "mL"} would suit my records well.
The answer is {"value": 14, "unit": "mL"}
